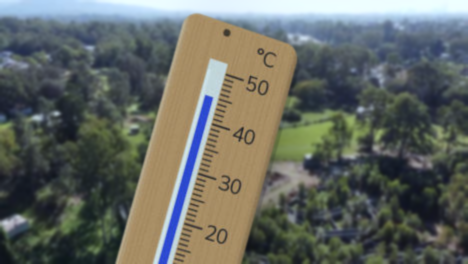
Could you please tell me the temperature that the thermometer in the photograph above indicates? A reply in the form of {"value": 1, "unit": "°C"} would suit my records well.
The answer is {"value": 45, "unit": "°C"}
